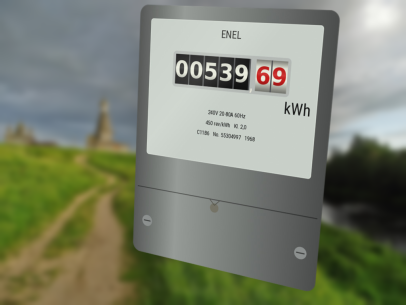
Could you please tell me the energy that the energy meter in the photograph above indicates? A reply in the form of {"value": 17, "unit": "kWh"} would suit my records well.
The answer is {"value": 539.69, "unit": "kWh"}
